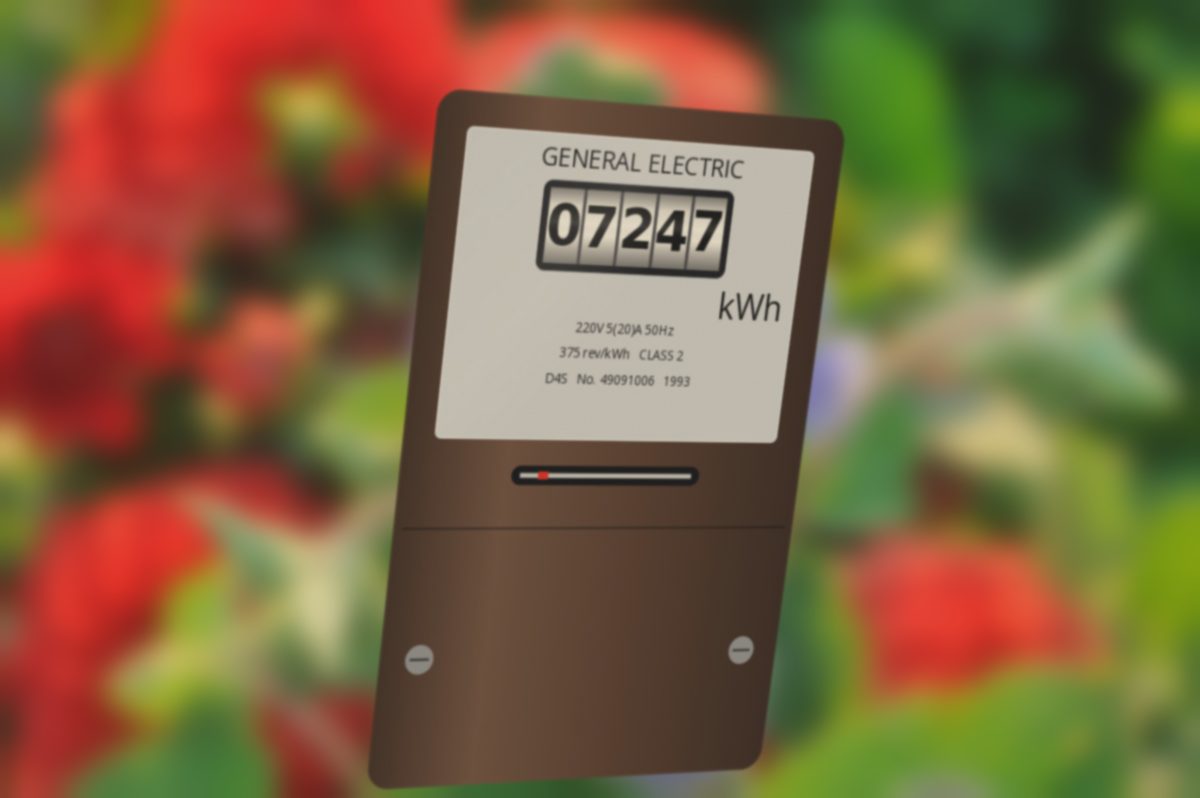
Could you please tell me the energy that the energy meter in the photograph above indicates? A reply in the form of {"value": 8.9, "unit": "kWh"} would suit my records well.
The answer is {"value": 7247, "unit": "kWh"}
